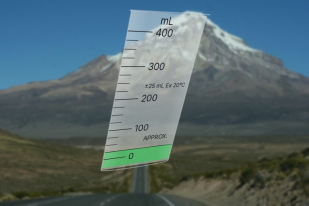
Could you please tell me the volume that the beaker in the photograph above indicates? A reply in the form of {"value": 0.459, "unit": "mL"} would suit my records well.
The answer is {"value": 25, "unit": "mL"}
